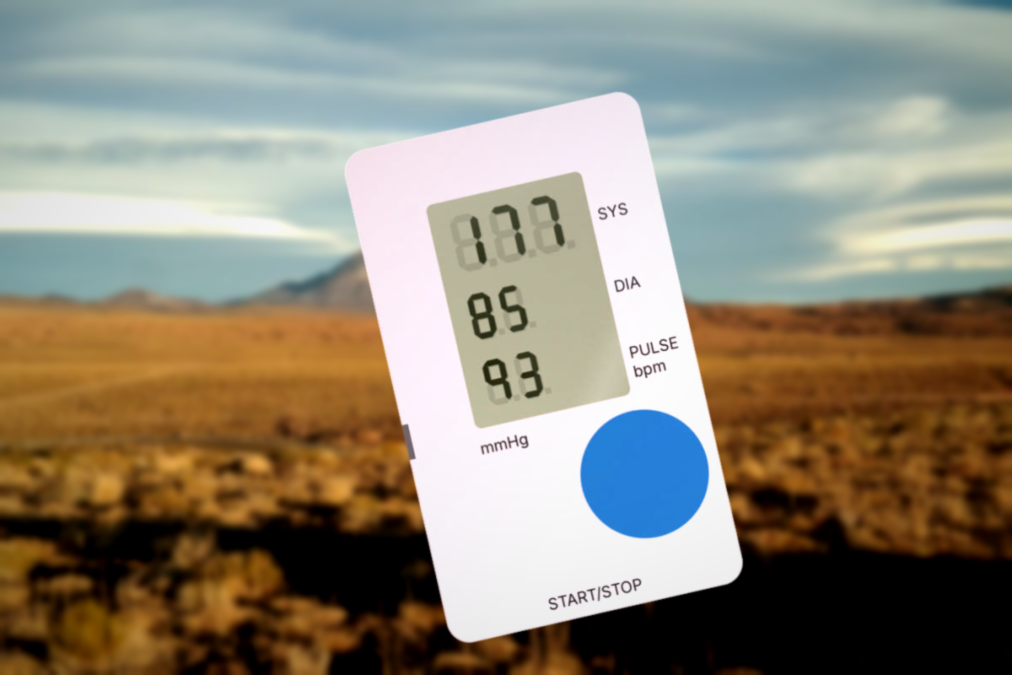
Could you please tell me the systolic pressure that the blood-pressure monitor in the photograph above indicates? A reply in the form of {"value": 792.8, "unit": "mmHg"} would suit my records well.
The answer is {"value": 177, "unit": "mmHg"}
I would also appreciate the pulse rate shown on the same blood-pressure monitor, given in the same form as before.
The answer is {"value": 93, "unit": "bpm"}
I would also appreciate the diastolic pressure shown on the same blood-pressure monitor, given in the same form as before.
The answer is {"value": 85, "unit": "mmHg"}
